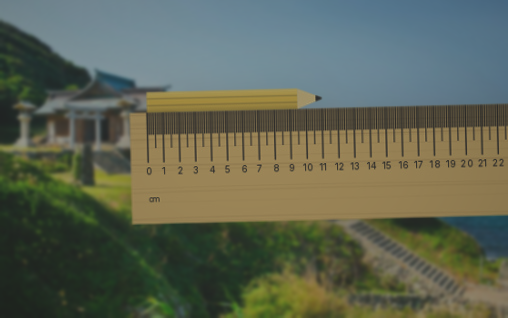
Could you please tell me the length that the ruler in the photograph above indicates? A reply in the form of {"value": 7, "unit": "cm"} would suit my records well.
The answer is {"value": 11, "unit": "cm"}
